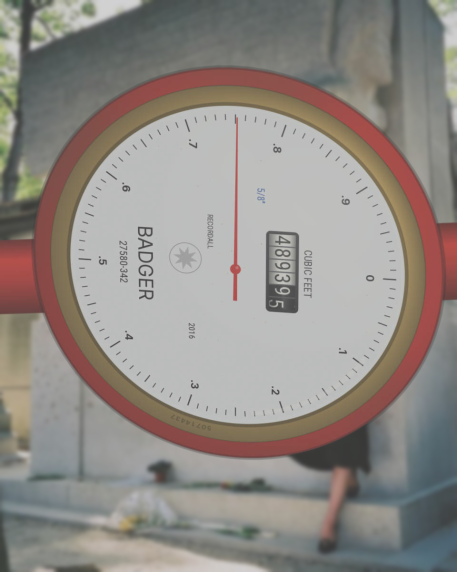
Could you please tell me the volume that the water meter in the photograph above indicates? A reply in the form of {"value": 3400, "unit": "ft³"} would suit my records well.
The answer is {"value": 489394.75, "unit": "ft³"}
